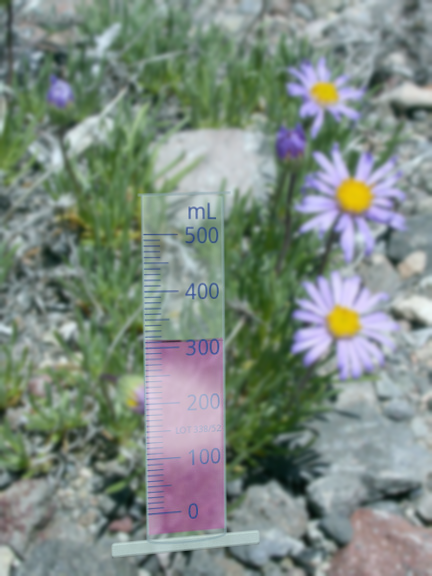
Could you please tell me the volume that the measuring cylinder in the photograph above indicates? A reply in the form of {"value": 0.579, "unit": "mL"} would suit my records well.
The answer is {"value": 310, "unit": "mL"}
